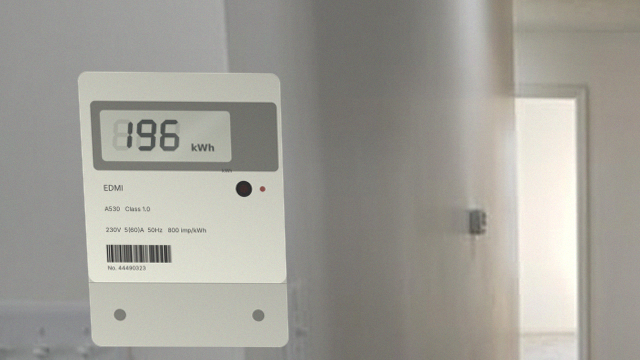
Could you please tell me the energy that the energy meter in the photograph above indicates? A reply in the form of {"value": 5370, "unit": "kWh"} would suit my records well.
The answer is {"value": 196, "unit": "kWh"}
